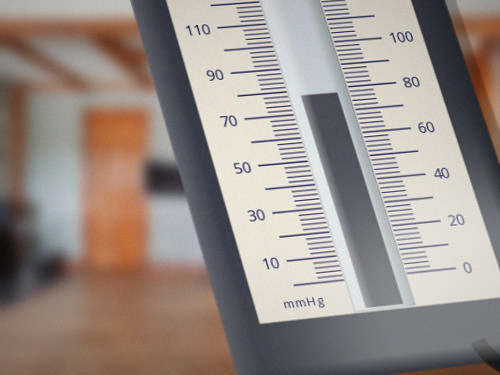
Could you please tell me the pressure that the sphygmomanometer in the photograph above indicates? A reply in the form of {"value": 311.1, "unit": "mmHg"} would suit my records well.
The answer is {"value": 78, "unit": "mmHg"}
